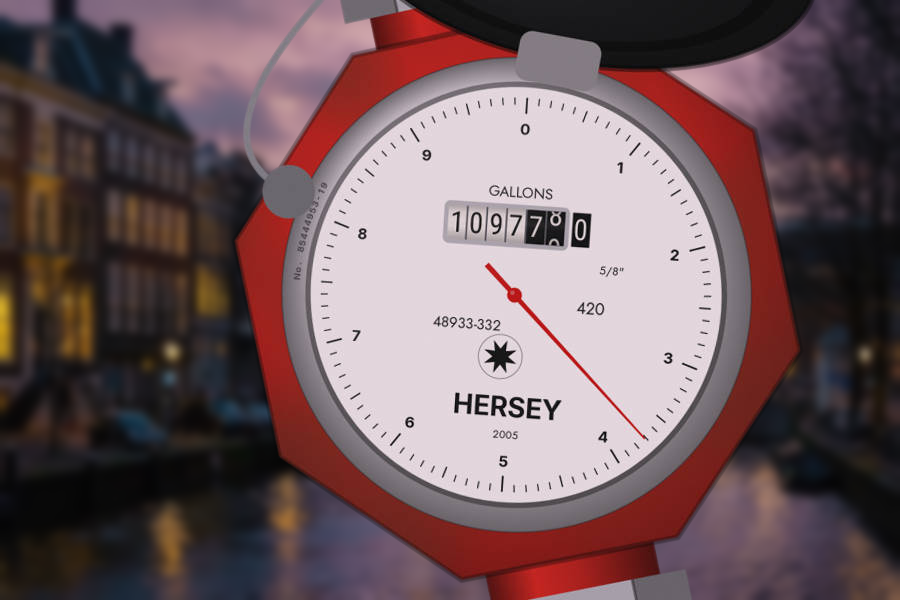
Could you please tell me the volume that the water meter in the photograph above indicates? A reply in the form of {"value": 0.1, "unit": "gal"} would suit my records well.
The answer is {"value": 1097783.7, "unit": "gal"}
